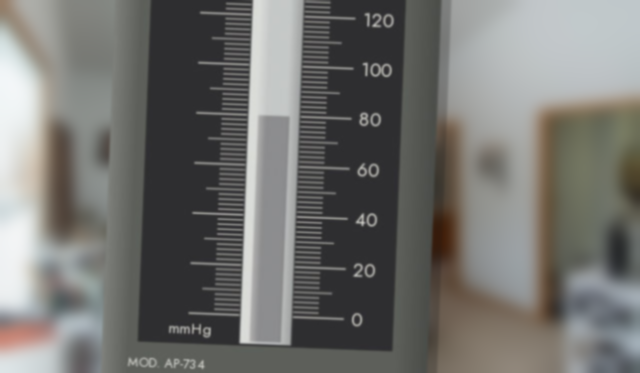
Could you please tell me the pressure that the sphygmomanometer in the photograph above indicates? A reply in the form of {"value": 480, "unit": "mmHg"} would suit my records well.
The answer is {"value": 80, "unit": "mmHg"}
